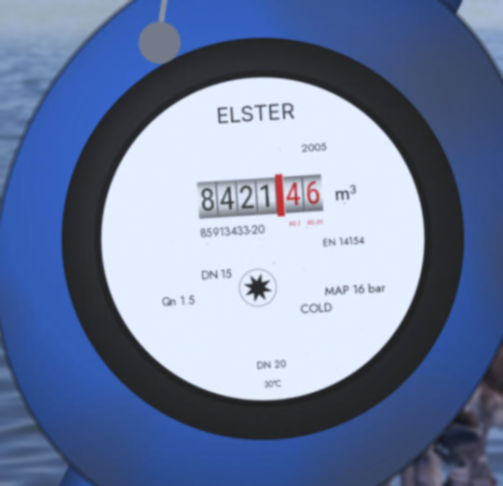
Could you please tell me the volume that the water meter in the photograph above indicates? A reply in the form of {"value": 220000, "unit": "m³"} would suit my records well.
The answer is {"value": 8421.46, "unit": "m³"}
